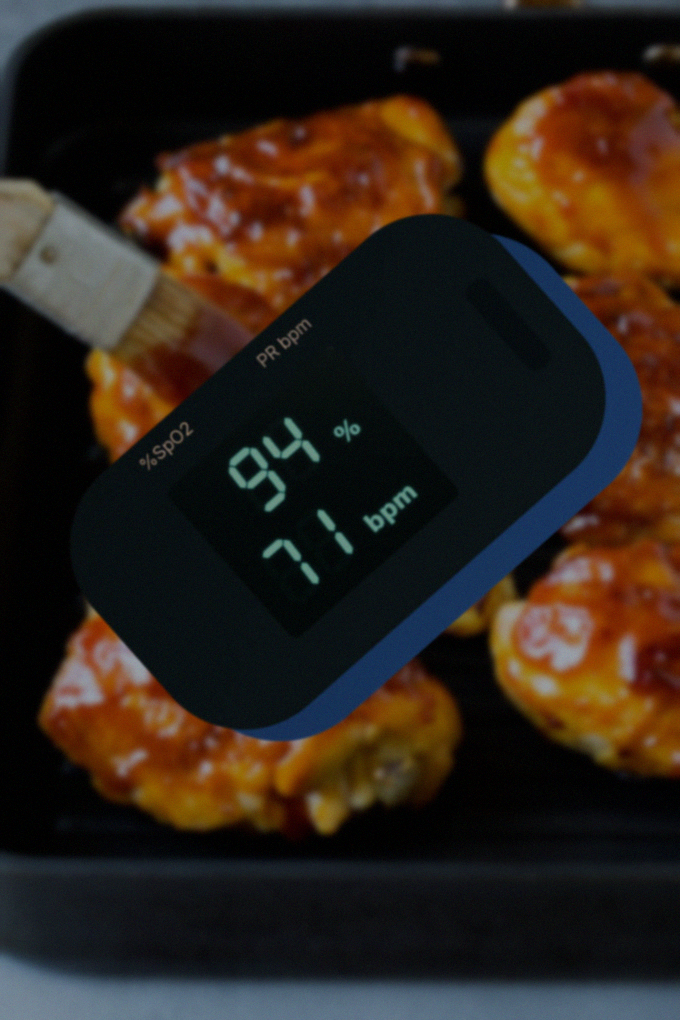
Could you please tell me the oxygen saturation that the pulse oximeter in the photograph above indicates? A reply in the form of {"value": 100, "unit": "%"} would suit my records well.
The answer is {"value": 94, "unit": "%"}
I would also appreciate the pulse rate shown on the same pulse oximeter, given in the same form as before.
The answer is {"value": 71, "unit": "bpm"}
